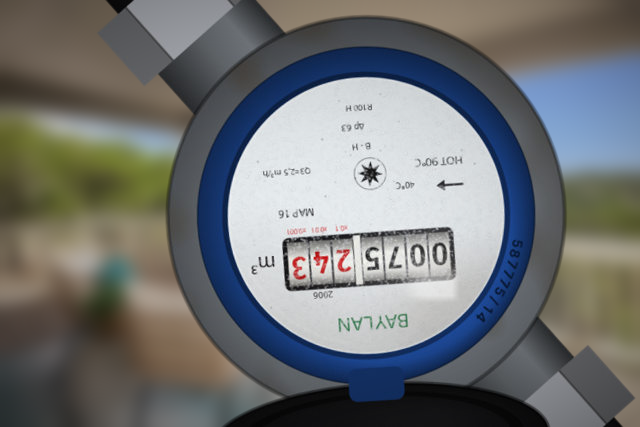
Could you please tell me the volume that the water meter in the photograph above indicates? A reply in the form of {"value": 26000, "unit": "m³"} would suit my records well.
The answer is {"value": 75.243, "unit": "m³"}
